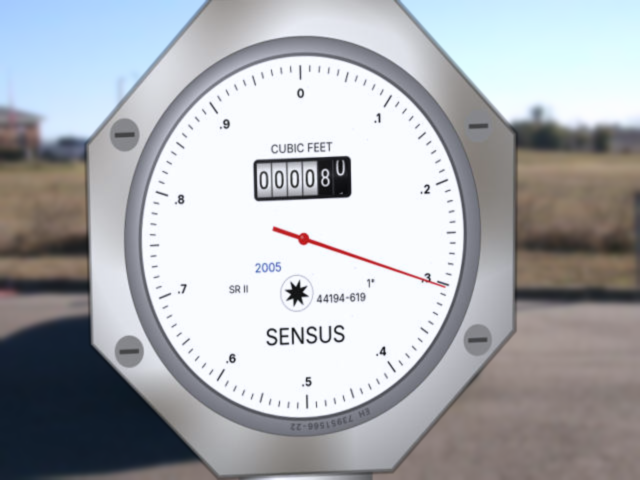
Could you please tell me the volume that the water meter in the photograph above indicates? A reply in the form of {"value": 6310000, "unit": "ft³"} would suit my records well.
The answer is {"value": 80.30, "unit": "ft³"}
